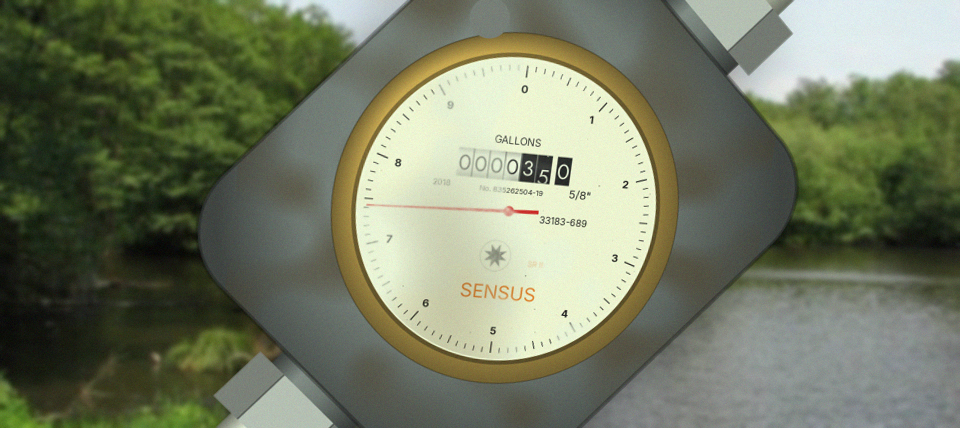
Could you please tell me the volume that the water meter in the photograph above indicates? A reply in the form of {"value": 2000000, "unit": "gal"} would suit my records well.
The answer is {"value": 347.4, "unit": "gal"}
